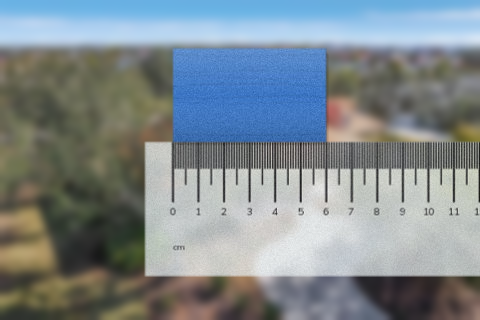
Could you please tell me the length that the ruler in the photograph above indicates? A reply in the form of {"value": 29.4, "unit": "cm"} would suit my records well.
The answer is {"value": 6, "unit": "cm"}
